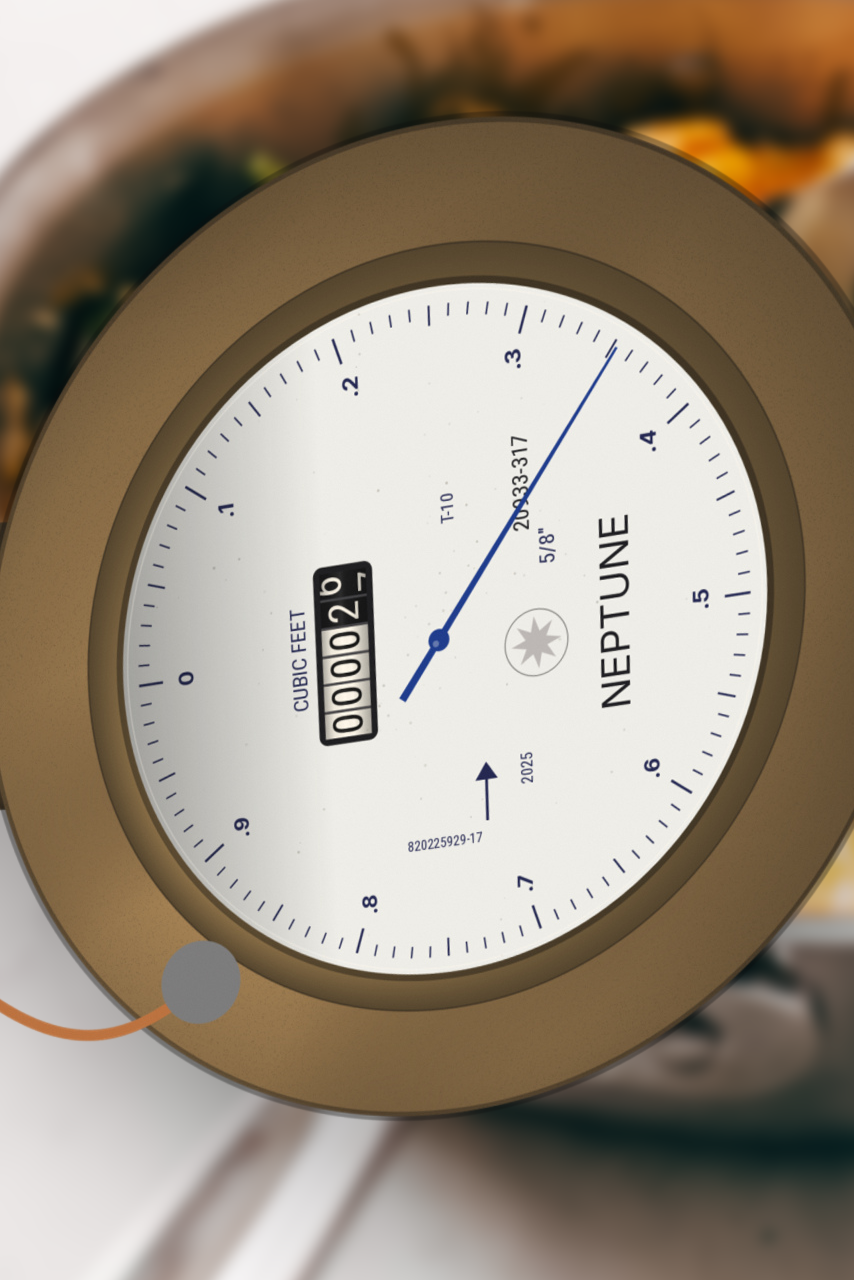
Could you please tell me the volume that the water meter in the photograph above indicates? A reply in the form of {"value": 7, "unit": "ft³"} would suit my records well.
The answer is {"value": 26.35, "unit": "ft³"}
